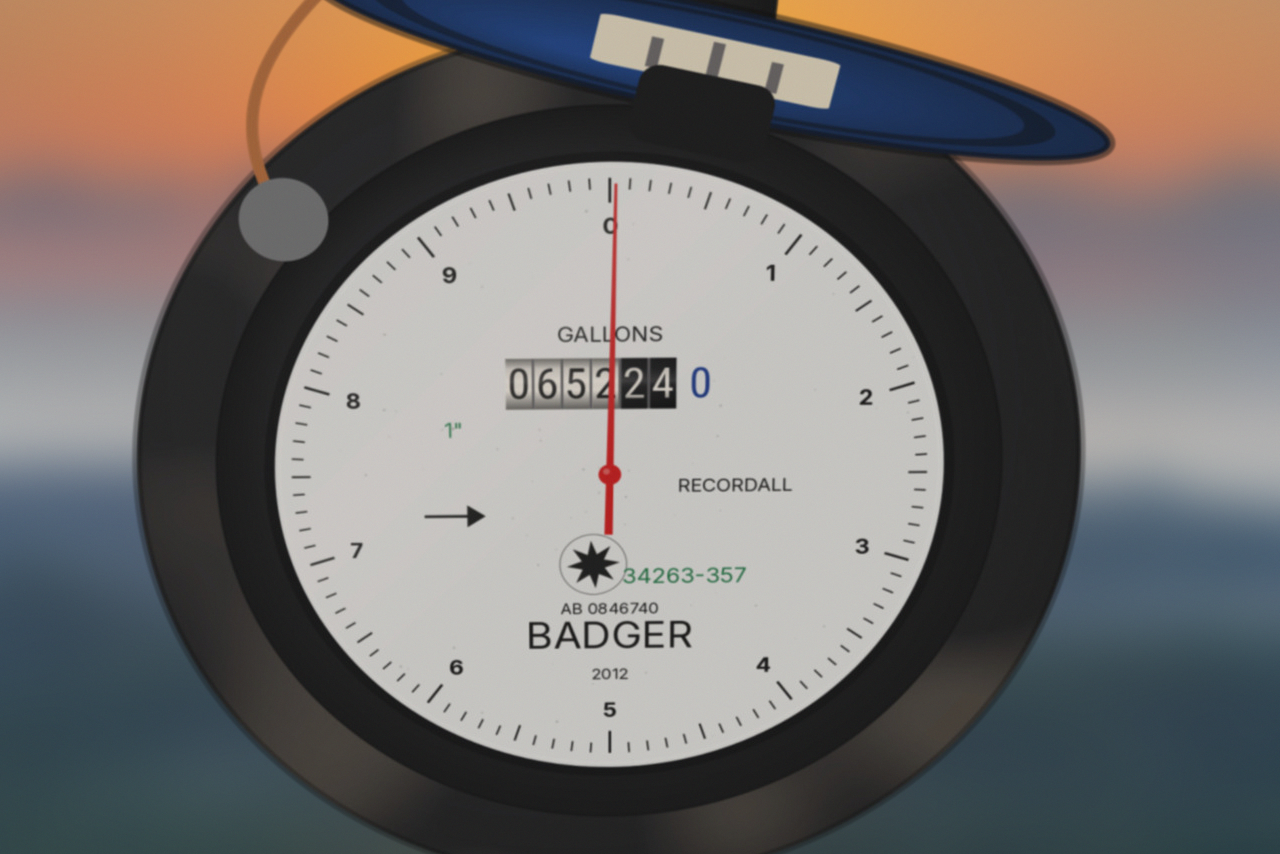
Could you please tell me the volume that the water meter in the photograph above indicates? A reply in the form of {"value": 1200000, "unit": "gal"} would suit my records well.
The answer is {"value": 652240.0, "unit": "gal"}
